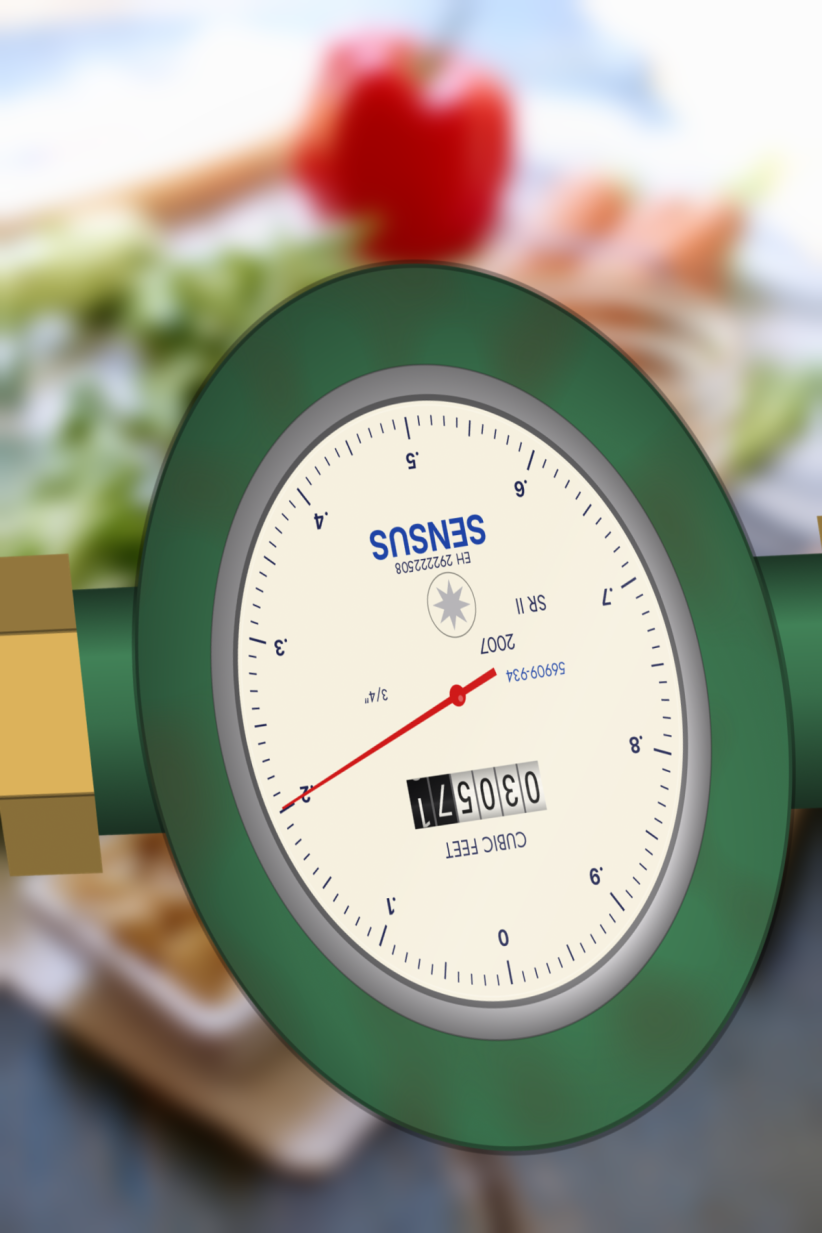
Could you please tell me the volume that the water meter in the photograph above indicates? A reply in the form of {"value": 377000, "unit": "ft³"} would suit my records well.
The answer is {"value": 30571.20, "unit": "ft³"}
